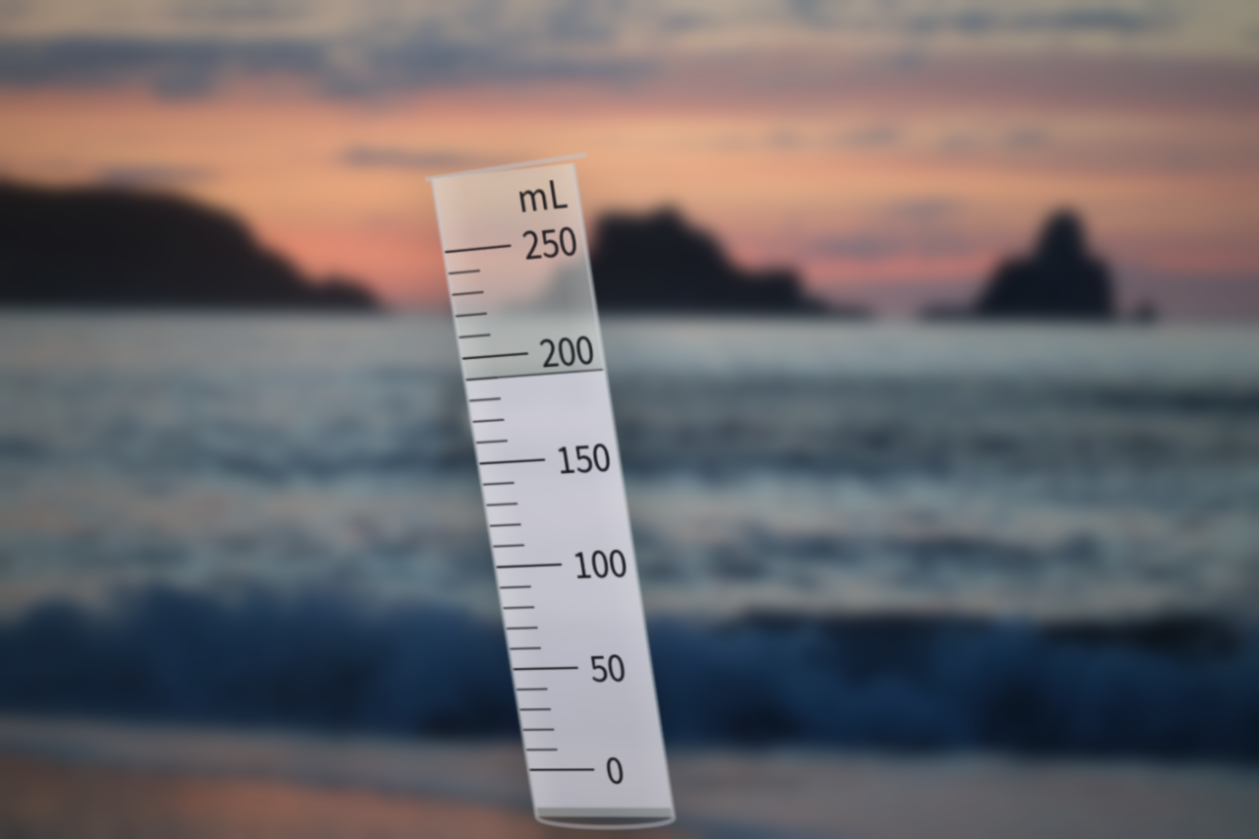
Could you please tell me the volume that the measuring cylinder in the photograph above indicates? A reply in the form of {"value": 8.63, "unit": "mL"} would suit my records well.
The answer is {"value": 190, "unit": "mL"}
